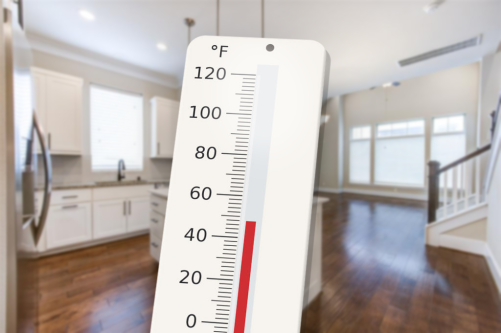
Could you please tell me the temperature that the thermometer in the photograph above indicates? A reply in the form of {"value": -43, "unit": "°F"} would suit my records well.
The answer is {"value": 48, "unit": "°F"}
